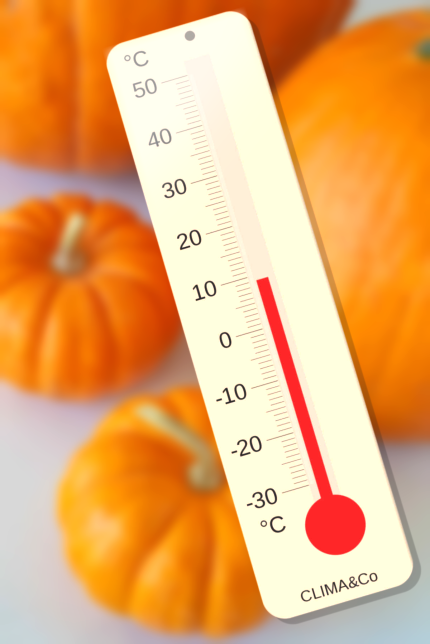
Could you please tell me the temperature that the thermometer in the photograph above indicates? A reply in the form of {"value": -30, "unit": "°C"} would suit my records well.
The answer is {"value": 9, "unit": "°C"}
